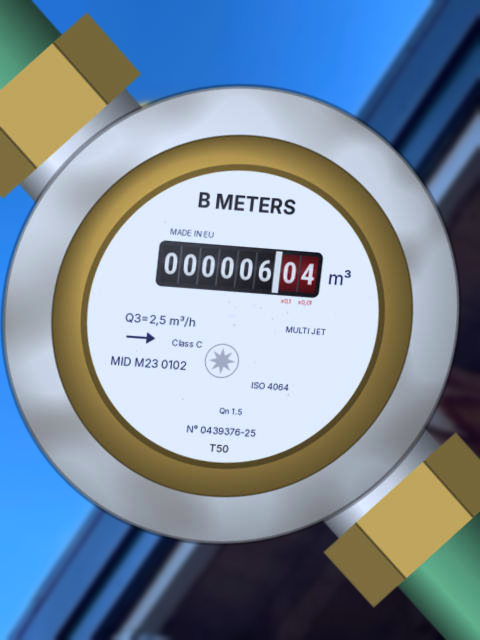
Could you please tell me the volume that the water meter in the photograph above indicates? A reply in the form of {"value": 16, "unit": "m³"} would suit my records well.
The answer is {"value": 6.04, "unit": "m³"}
